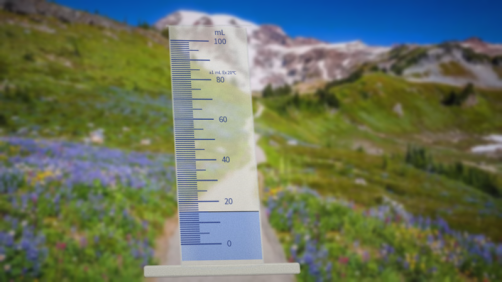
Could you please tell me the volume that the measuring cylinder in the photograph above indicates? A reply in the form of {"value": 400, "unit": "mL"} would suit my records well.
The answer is {"value": 15, "unit": "mL"}
